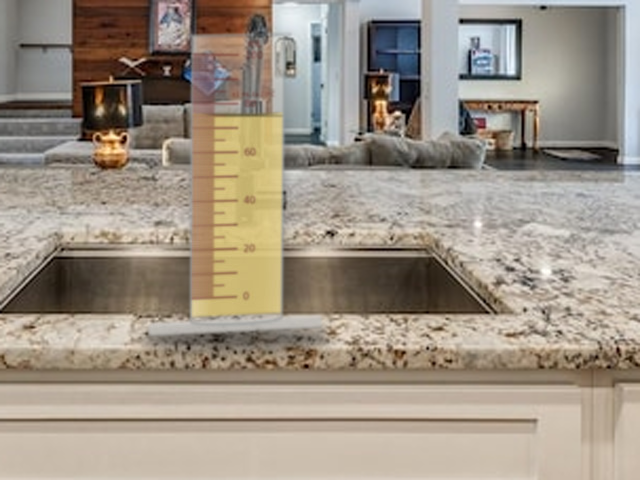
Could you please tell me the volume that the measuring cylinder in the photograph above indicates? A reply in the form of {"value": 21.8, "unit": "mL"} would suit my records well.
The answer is {"value": 75, "unit": "mL"}
